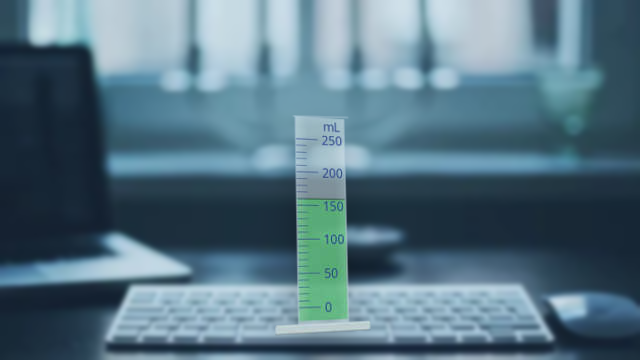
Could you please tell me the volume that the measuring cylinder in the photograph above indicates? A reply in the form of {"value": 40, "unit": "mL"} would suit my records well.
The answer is {"value": 160, "unit": "mL"}
